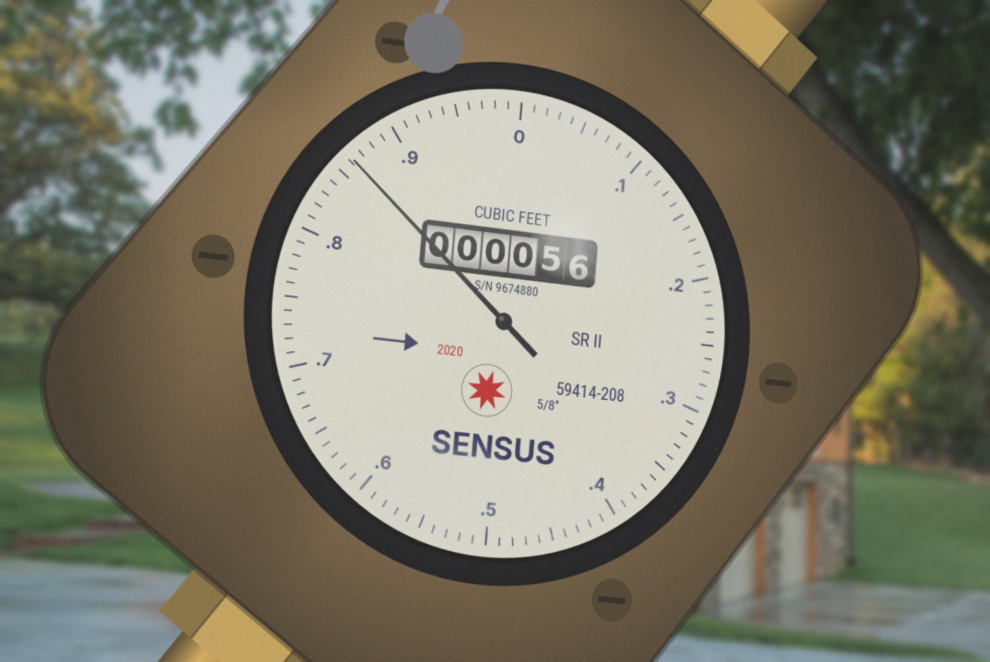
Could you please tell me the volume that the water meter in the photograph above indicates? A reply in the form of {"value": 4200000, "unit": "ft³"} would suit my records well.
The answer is {"value": 55.86, "unit": "ft³"}
